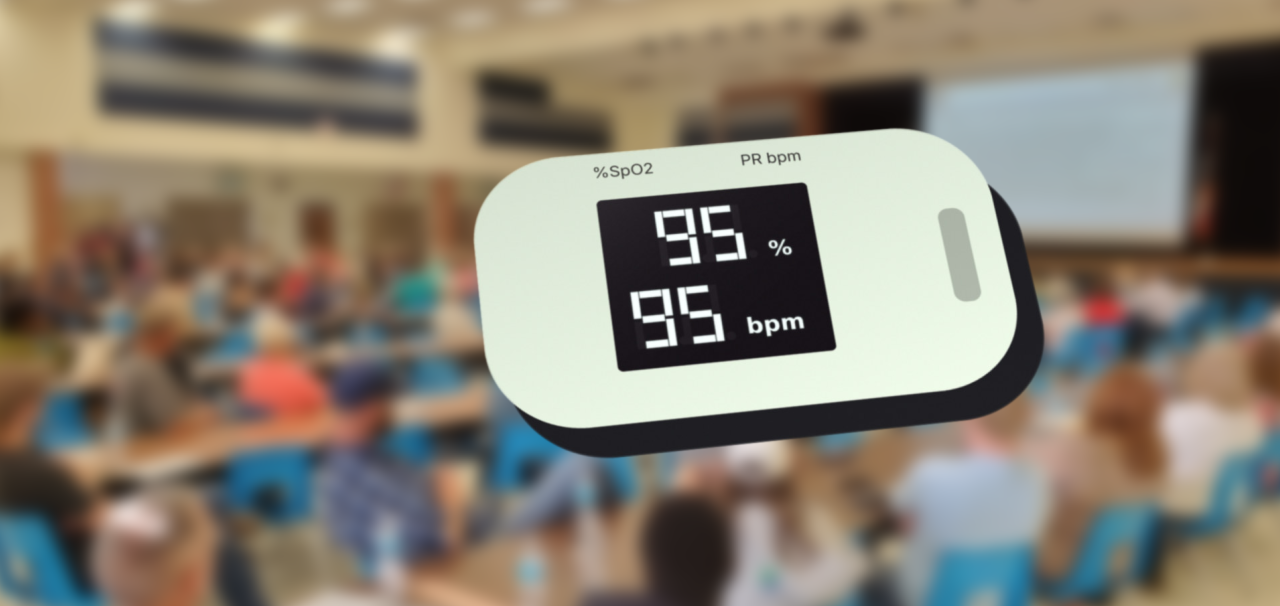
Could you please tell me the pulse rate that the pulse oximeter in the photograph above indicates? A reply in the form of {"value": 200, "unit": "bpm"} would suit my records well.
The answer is {"value": 95, "unit": "bpm"}
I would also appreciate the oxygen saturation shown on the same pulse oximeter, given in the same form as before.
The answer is {"value": 95, "unit": "%"}
